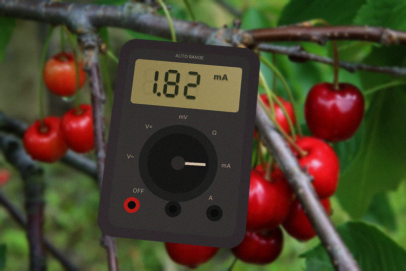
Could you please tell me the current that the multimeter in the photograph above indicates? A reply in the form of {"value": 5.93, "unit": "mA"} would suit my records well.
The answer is {"value": 1.82, "unit": "mA"}
